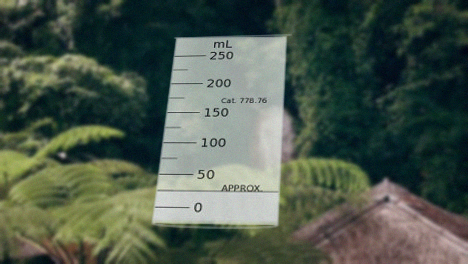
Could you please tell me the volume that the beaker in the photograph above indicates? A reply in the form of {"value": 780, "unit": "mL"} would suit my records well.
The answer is {"value": 25, "unit": "mL"}
